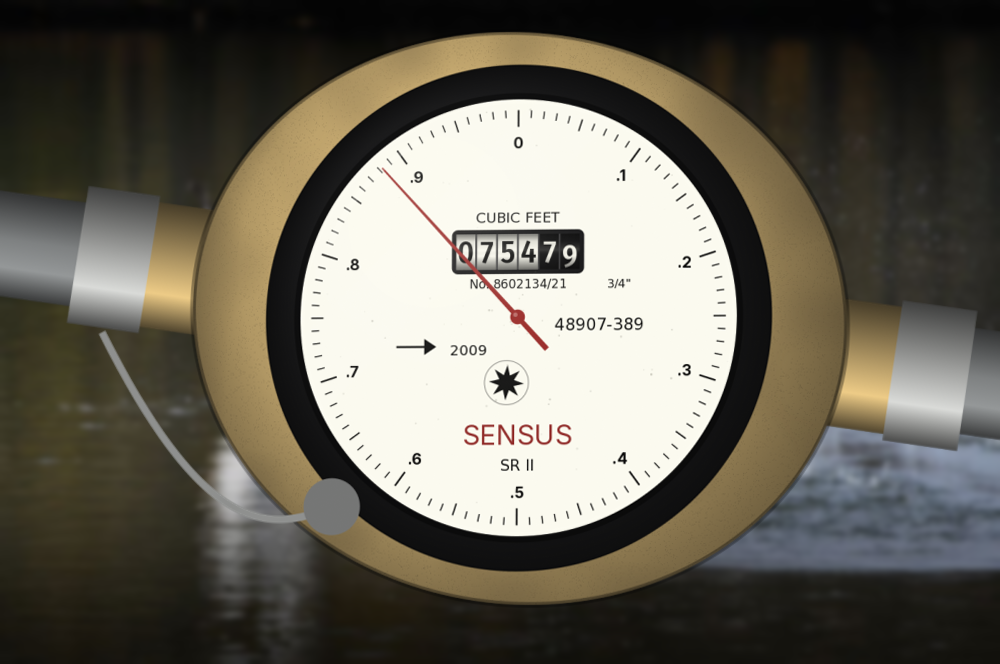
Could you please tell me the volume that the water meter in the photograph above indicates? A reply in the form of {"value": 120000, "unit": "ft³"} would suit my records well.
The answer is {"value": 75478.88, "unit": "ft³"}
